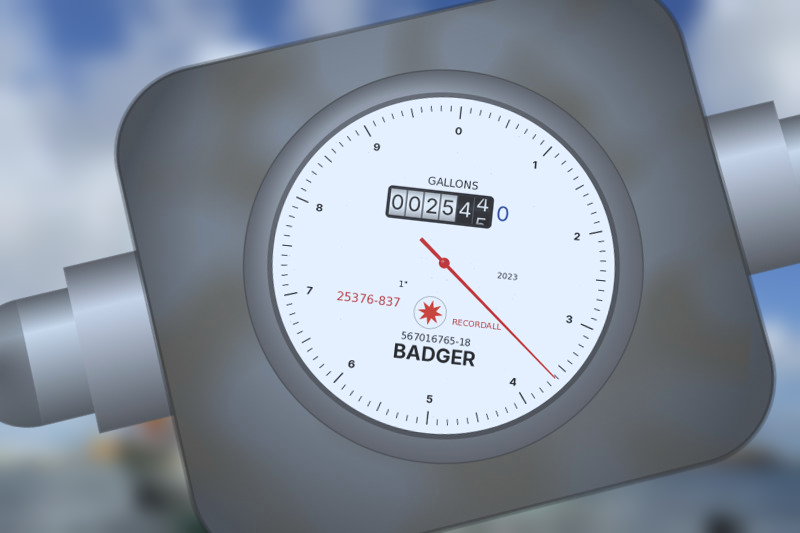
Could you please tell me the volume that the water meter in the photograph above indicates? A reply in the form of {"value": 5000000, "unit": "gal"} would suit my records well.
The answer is {"value": 25443.6, "unit": "gal"}
